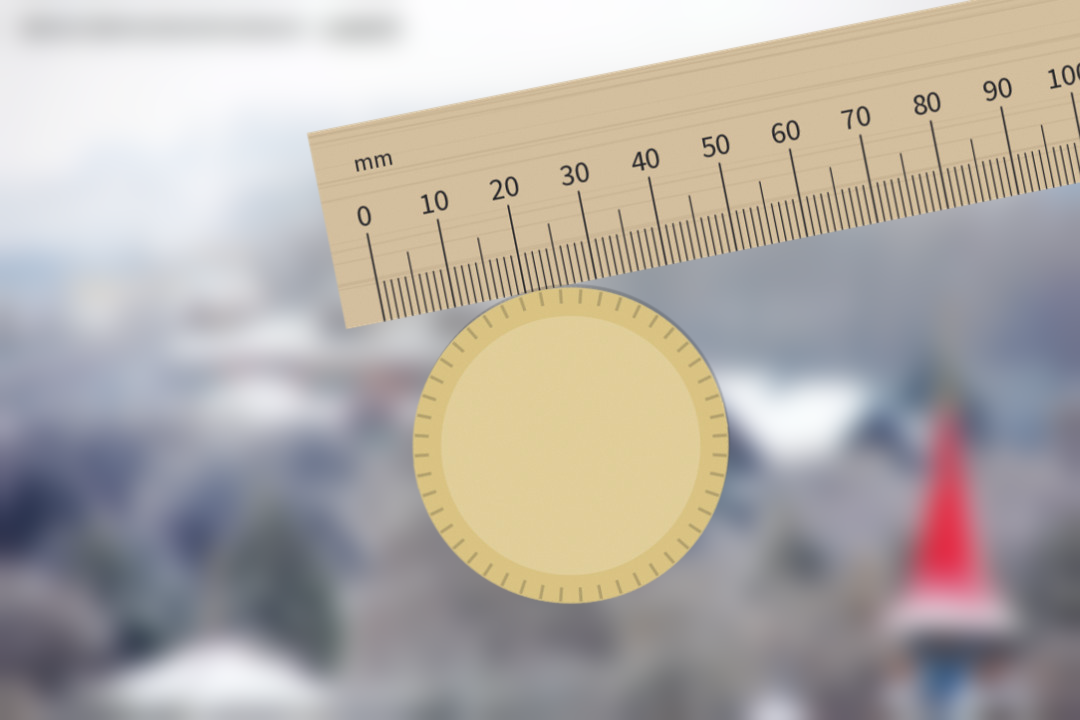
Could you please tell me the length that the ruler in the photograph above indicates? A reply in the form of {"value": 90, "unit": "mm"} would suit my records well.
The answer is {"value": 44, "unit": "mm"}
